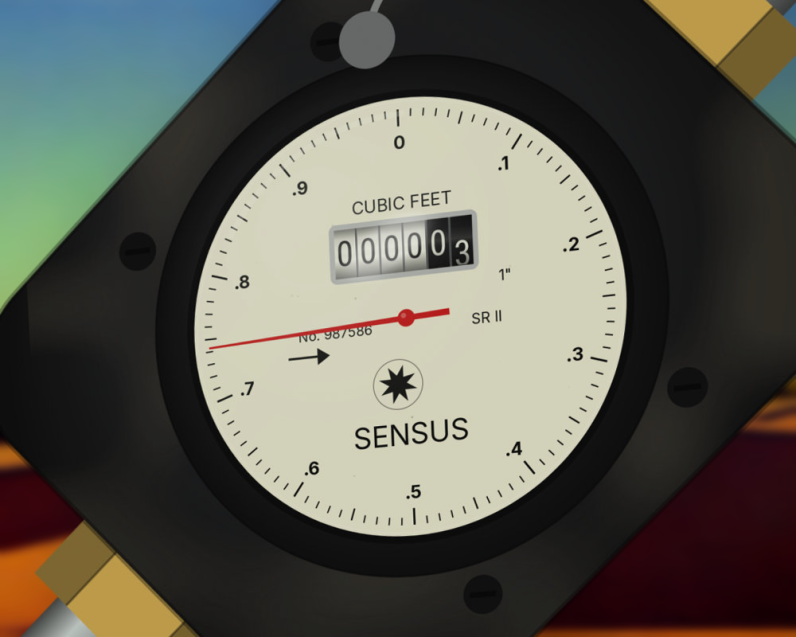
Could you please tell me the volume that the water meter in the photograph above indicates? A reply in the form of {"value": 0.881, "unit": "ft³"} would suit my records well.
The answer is {"value": 2.74, "unit": "ft³"}
